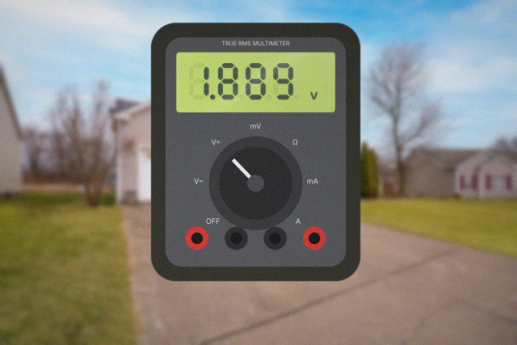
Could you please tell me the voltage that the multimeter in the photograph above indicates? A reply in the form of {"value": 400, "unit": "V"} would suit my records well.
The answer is {"value": 1.889, "unit": "V"}
